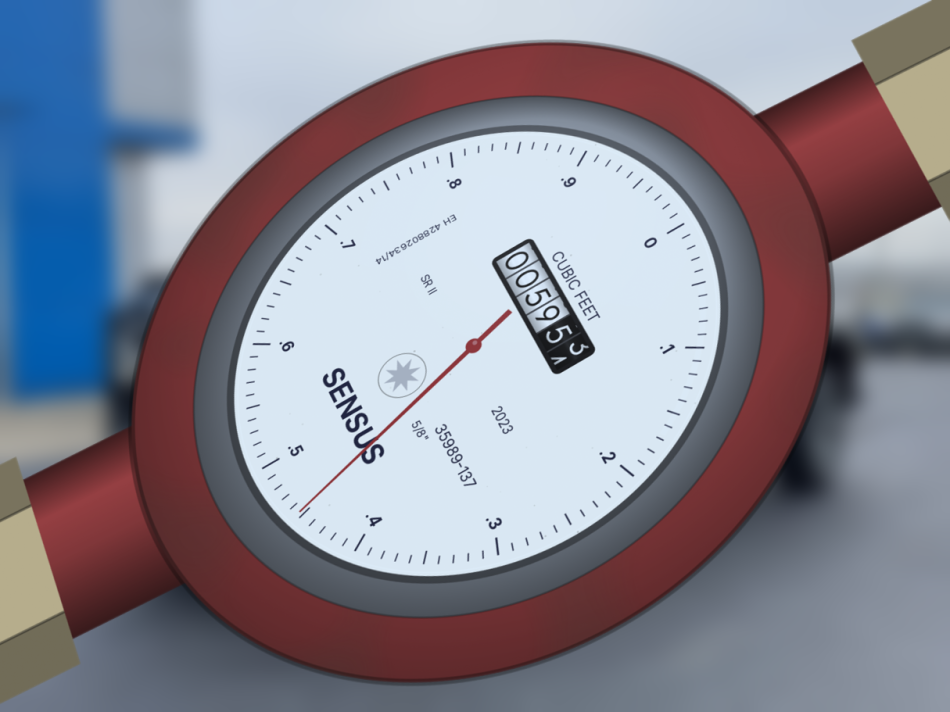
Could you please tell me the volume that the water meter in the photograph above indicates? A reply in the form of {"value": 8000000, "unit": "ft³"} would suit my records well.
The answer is {"value": 5953.45, "unit": "ft³"}
